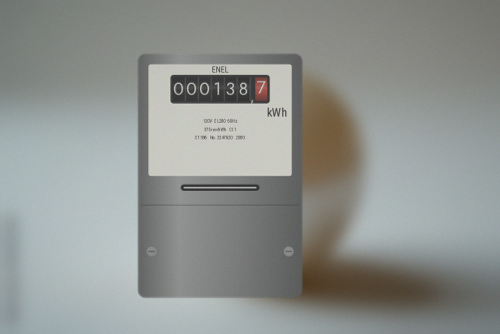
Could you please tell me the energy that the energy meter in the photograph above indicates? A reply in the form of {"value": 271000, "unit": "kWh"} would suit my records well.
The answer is {"value": 138.7, "unit": "kWh"}
